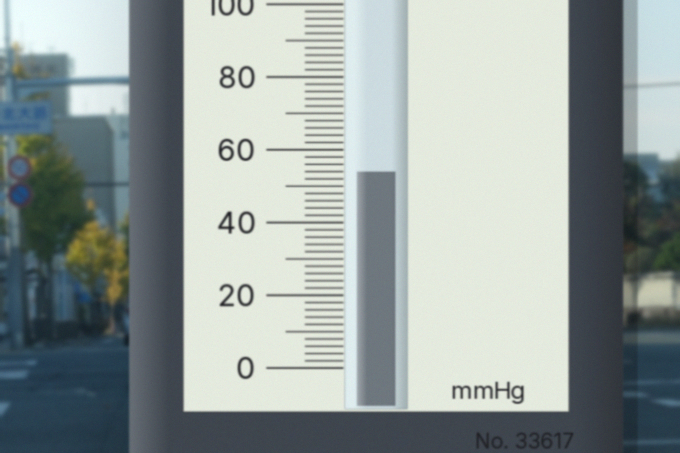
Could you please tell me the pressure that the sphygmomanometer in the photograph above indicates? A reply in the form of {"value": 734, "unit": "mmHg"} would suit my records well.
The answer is {"value": 54, "unit": "mmHg"}
